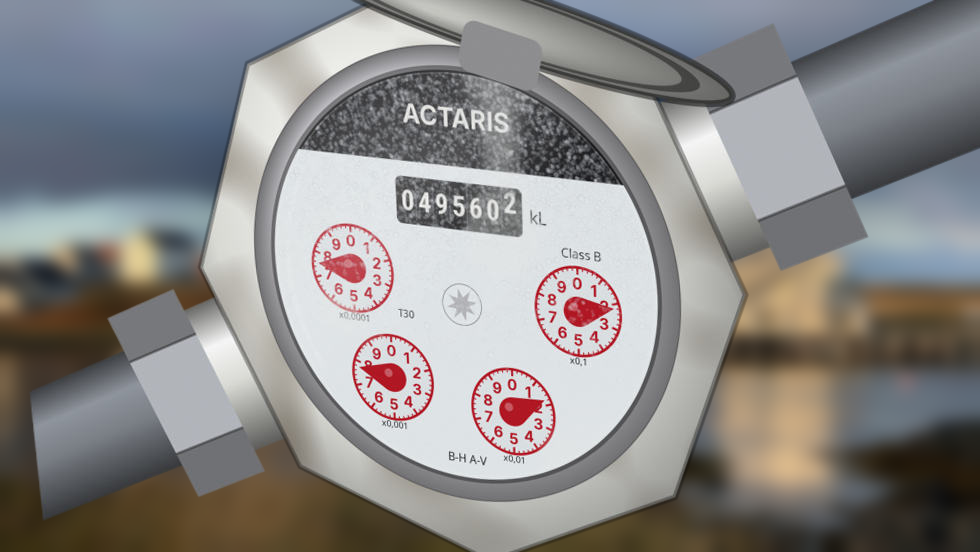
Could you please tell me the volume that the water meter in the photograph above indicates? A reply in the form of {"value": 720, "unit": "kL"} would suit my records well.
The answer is {"value": 495602.2177, "unit": "kL"}
